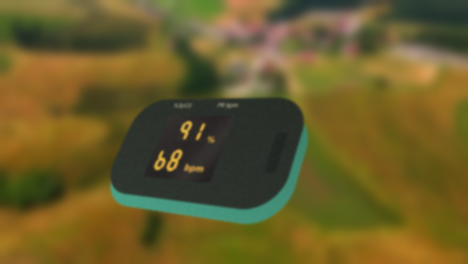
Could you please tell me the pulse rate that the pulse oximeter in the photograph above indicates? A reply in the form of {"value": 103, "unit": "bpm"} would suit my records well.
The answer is {"value": 68, "unit": "bpm"}
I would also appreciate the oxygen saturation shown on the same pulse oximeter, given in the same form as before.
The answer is {"value": 91, "unit": "%"}
